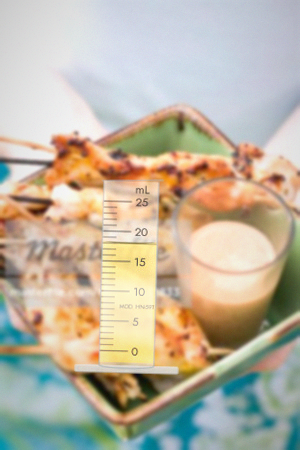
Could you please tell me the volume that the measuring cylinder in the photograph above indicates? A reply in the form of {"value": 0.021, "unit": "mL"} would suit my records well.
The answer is {"value": 18, "unit": "mL"}
